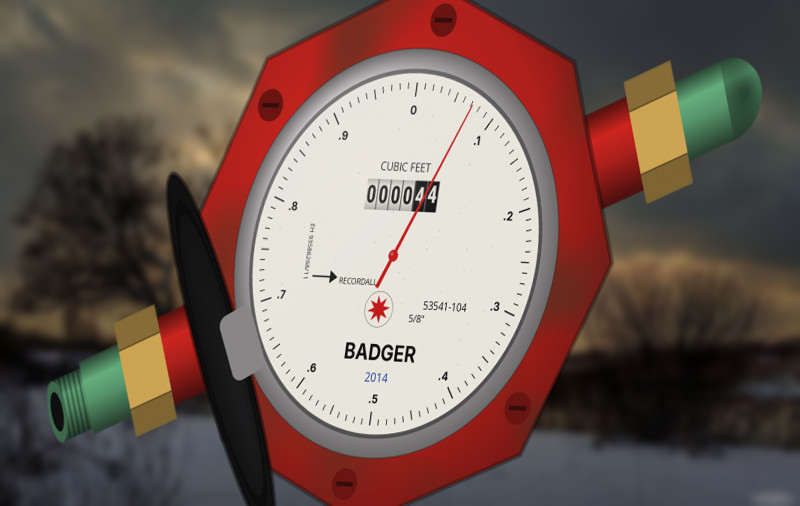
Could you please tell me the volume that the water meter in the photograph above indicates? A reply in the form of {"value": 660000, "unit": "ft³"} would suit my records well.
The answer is {"value": 44.07, "unit": "ft³"}
